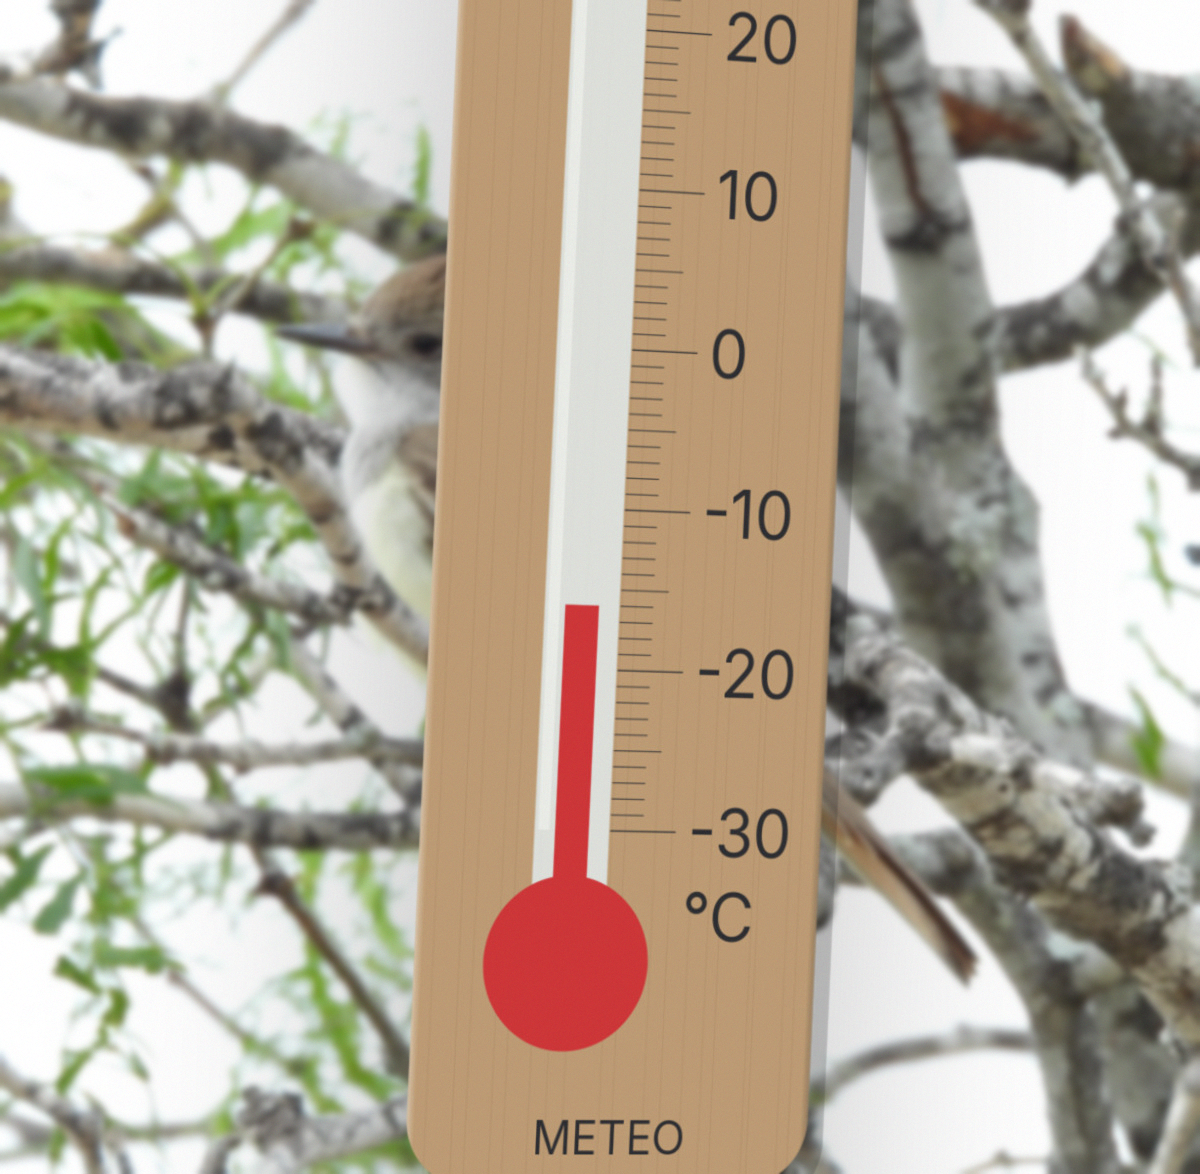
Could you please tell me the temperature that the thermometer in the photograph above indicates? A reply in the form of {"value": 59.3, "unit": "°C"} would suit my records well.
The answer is {"value": -16, "unit": "°C"}
